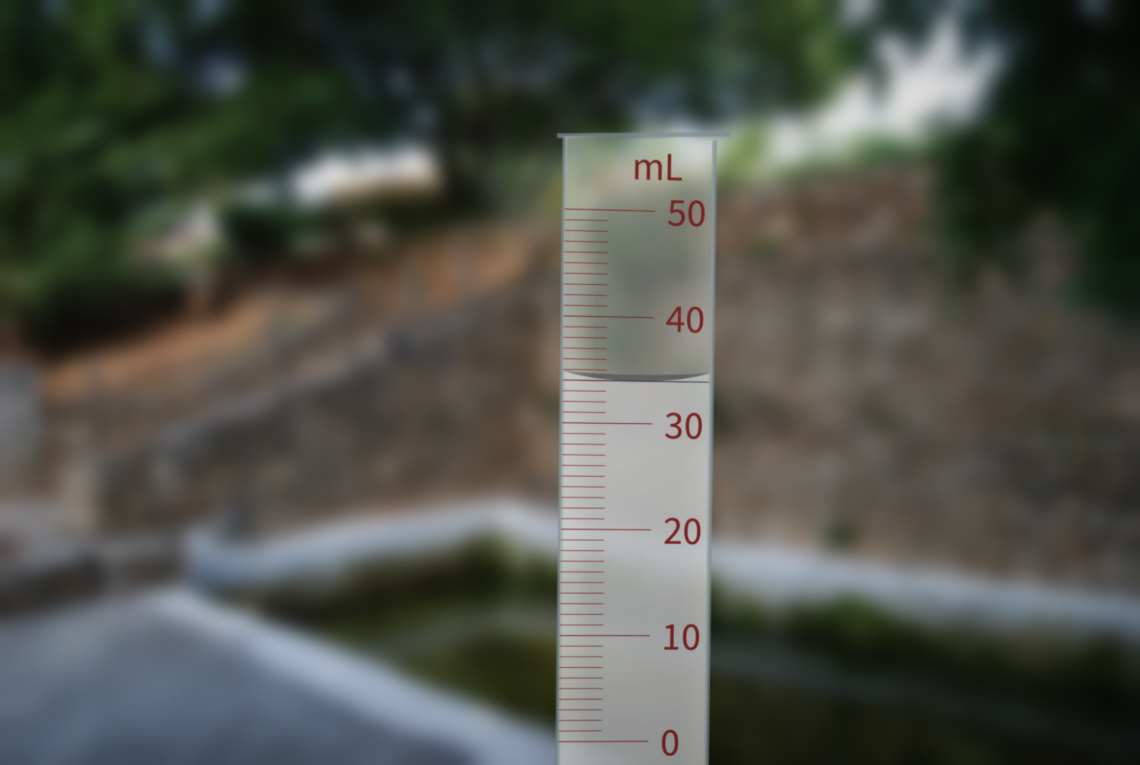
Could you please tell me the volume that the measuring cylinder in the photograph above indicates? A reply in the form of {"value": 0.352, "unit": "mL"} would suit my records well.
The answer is {"value": 34, "unit": "mL"}
